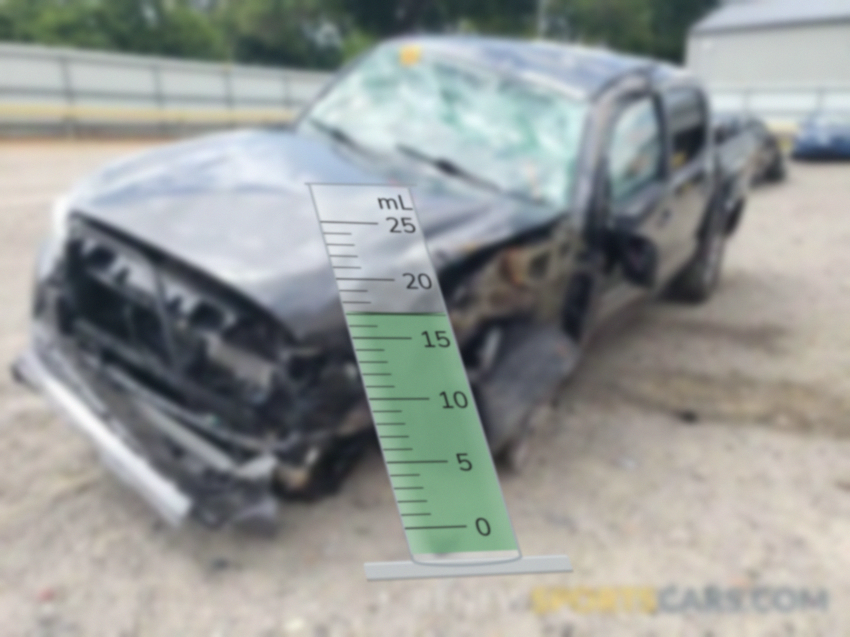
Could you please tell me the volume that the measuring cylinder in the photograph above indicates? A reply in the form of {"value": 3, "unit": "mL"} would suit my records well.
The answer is {"value": 17, "unit": "mL"}
